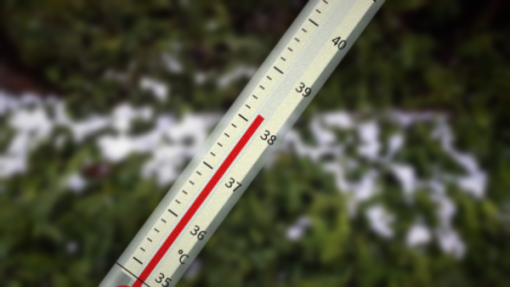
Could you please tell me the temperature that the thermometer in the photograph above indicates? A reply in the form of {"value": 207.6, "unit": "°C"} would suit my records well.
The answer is {"value": 38.2, "unit": "°C"}
